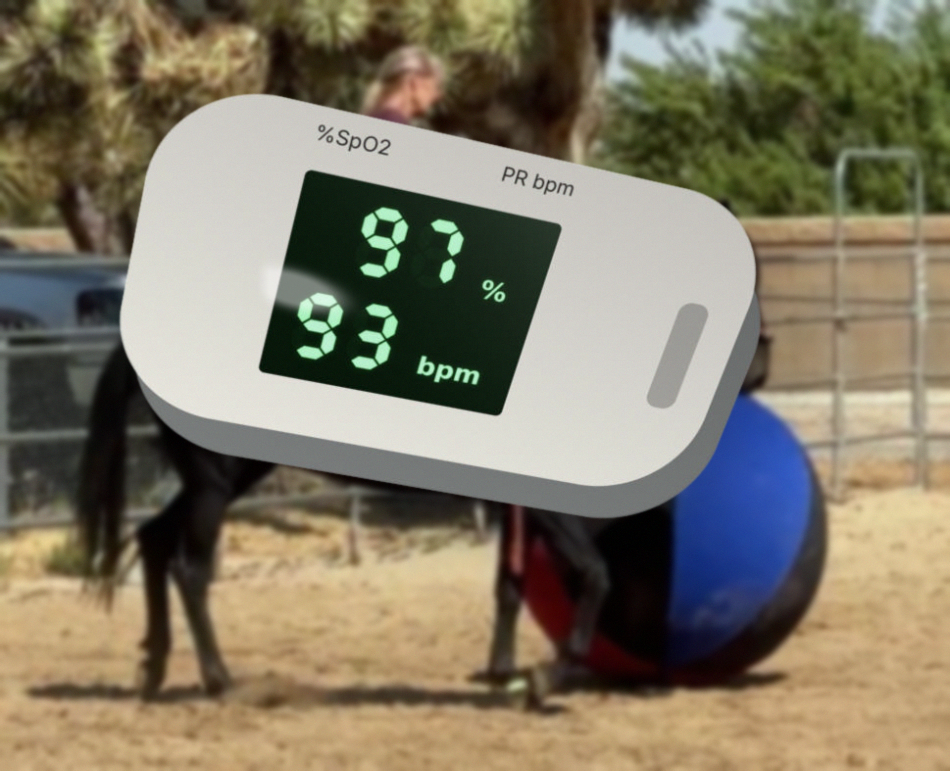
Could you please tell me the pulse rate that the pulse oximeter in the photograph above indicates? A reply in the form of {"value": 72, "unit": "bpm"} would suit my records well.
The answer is {"value": 93, "unit": "bpm"}
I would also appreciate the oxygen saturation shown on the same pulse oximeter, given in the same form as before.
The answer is {"value": 97, "unit": "%"}
